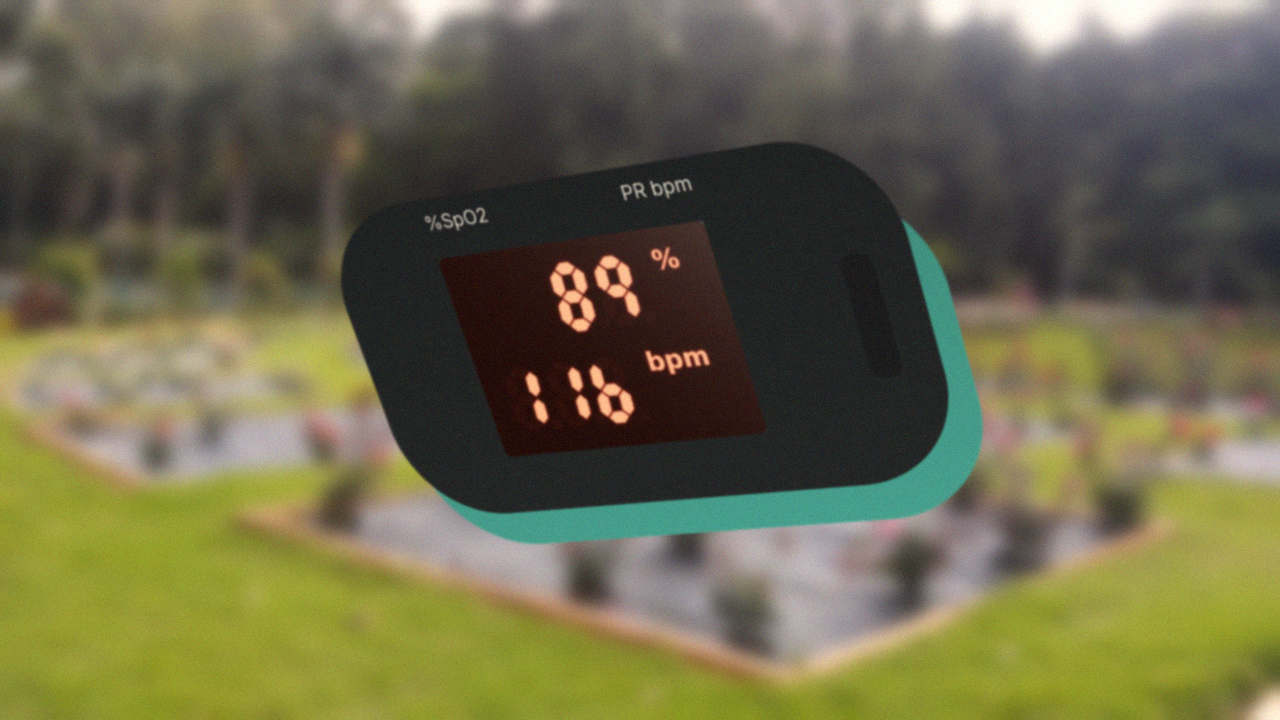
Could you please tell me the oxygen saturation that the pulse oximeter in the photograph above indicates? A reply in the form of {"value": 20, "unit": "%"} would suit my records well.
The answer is {"value": 89, "unit": "%"}
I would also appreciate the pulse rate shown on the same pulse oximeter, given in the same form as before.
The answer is {"value": 116, "unit": "bpm"}
